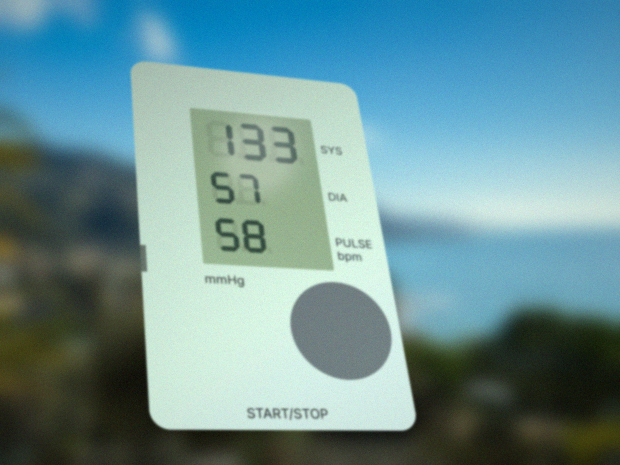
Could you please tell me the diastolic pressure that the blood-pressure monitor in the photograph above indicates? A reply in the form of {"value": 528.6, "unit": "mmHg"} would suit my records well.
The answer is {"value": 57, "unit": "mmHg"}
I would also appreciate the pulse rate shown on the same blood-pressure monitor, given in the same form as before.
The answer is {"value": 58, "unit": "bpm"}
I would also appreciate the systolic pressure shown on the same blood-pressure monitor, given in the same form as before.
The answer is {"value": 133, "unit": "mmHg"}
